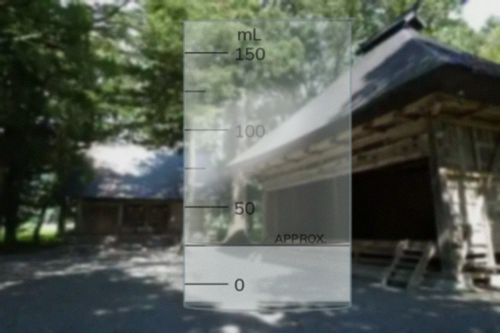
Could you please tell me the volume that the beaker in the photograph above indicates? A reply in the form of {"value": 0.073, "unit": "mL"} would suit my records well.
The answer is {"value": 25, "unit": "mL"}
